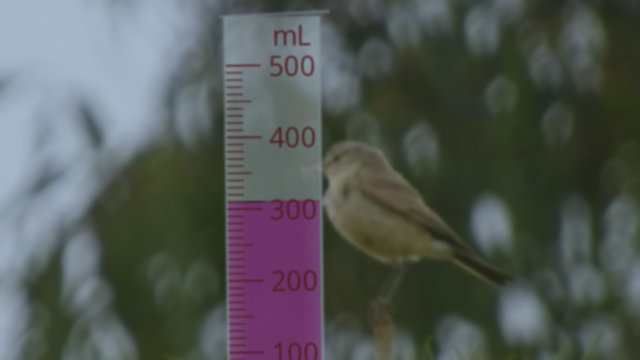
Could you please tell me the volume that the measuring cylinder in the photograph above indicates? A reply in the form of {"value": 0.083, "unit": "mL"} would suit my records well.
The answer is {"value": 310, "unit": "mL"}
